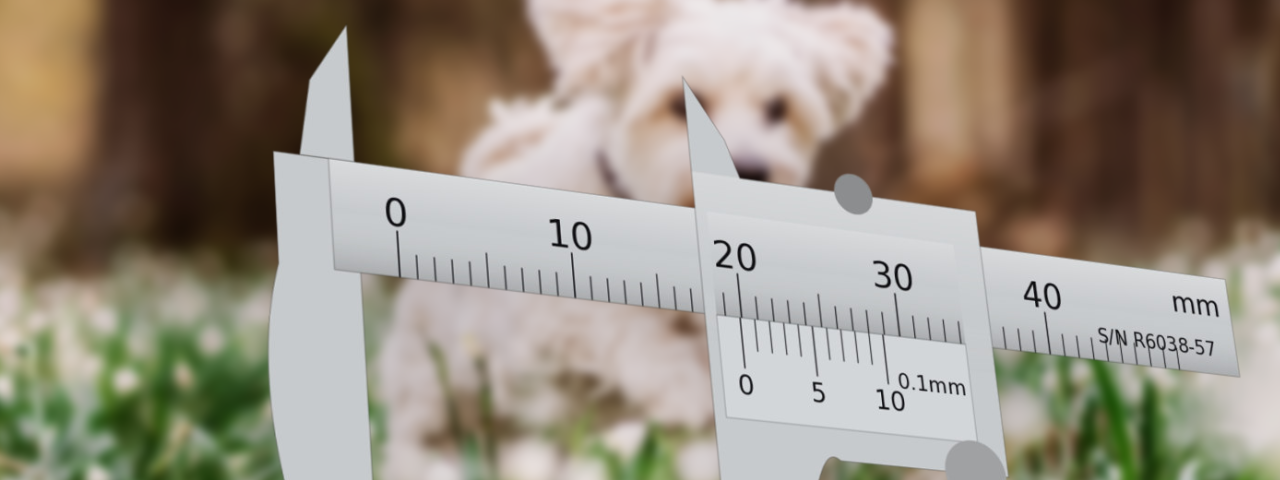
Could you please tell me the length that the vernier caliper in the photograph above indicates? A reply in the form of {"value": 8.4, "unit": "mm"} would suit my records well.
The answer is {"value": 19.9, "unit": "mm"}
